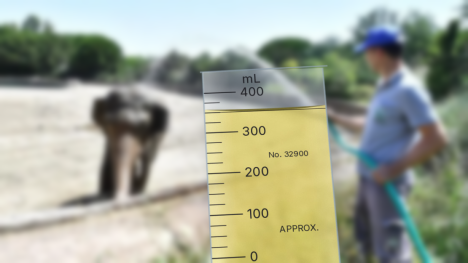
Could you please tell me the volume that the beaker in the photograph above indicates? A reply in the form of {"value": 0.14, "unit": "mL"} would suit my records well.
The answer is {"value": 350, "unit": "mL"}
